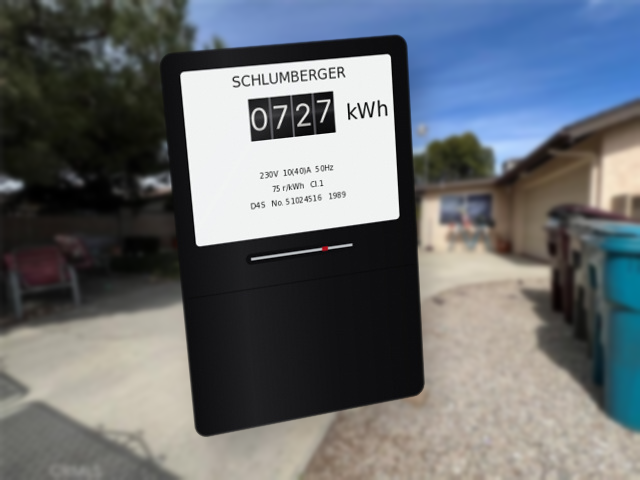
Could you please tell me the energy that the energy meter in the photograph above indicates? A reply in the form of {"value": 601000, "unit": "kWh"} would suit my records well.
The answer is {"value": 727, "unit": "kWh"}
